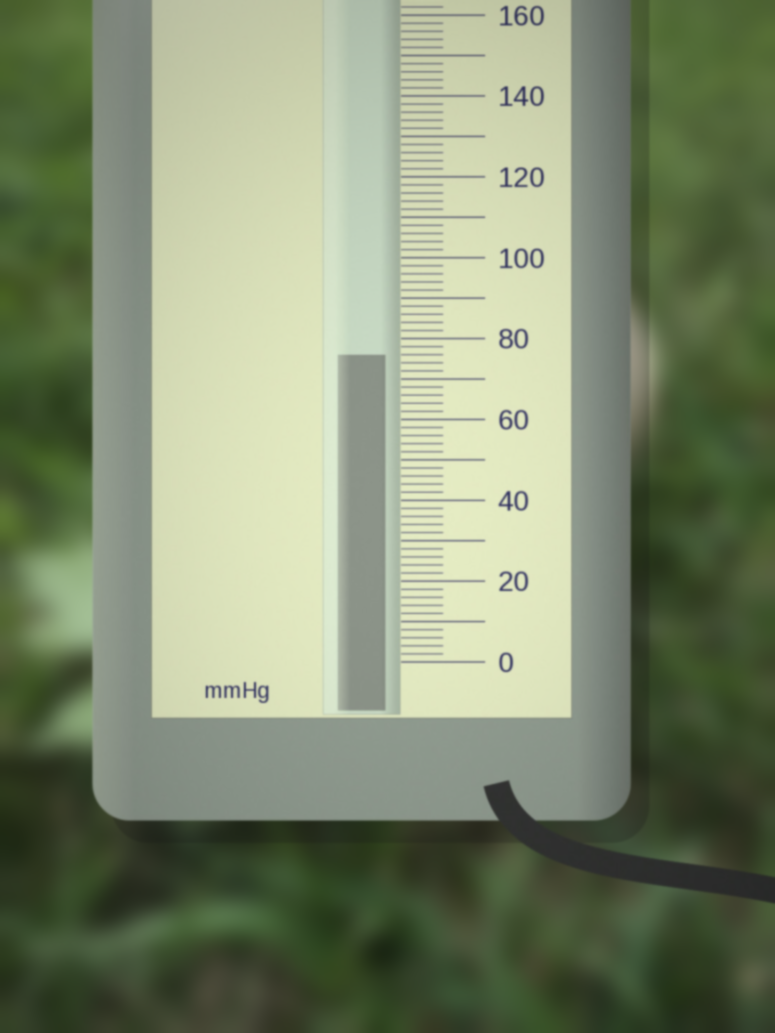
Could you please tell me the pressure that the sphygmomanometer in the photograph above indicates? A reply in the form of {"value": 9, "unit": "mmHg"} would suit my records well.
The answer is {"value": 76, "unit": "mmHg"}
